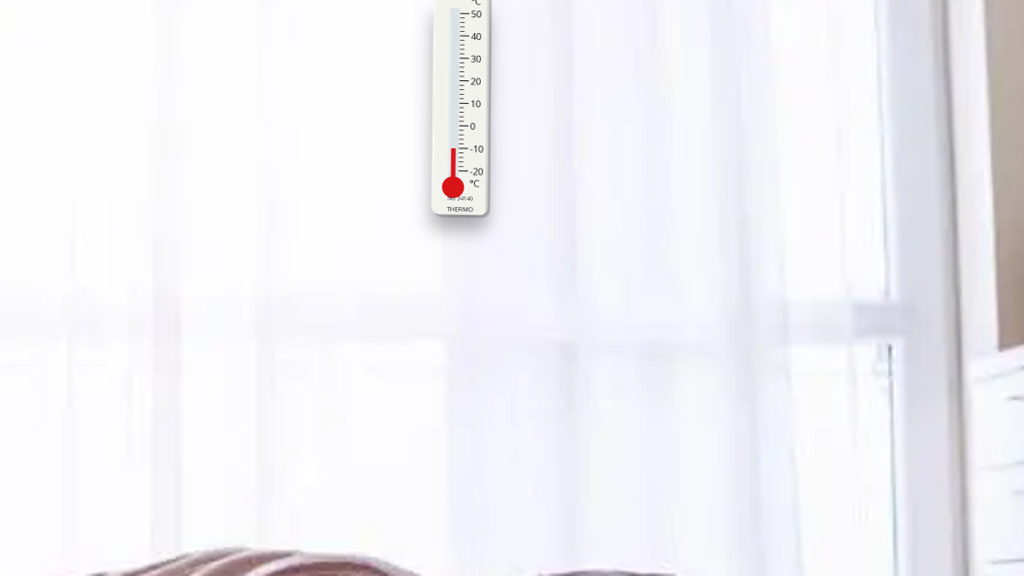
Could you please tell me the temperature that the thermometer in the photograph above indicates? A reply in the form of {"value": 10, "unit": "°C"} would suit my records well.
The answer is {"value": -10, "unit": "°C"}
